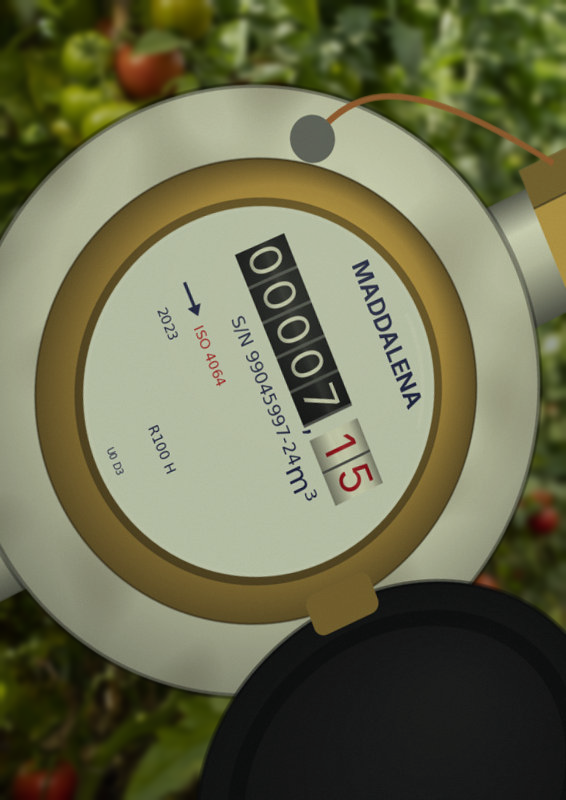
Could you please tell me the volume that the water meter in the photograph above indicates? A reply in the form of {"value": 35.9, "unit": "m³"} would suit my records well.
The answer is {"value": 7.15, "unit": "m³"}
